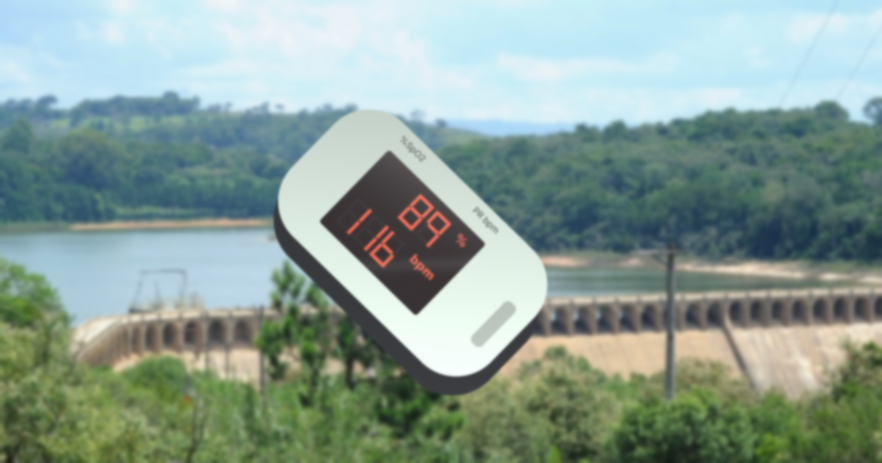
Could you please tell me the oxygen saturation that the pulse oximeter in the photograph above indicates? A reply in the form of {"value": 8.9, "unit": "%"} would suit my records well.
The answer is {"value": 89, "unit": "%"}
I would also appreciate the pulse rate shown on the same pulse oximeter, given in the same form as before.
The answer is {"value": 116, "unit": "bpm"}
